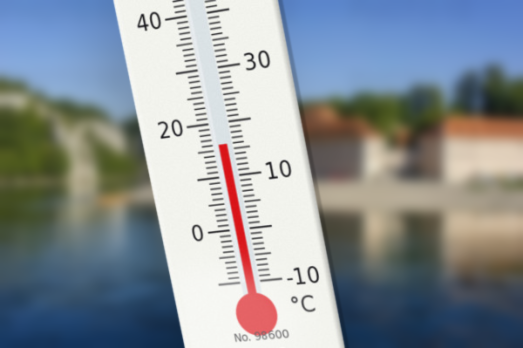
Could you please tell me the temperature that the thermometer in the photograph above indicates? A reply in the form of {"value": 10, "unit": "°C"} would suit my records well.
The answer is {"value": 16, "unit": "°C"}
